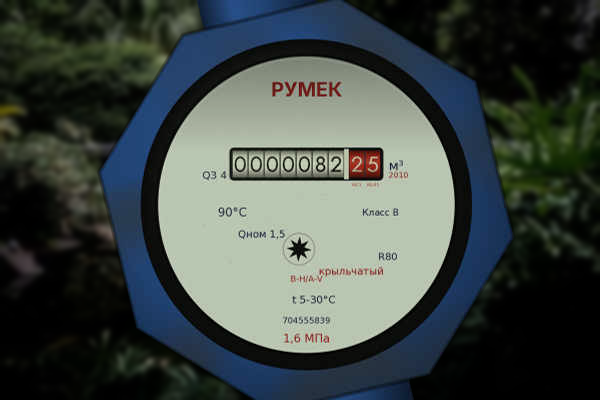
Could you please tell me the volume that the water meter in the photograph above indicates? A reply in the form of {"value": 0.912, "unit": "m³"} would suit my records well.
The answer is {"value": 82.25, "unit": "m³"}
